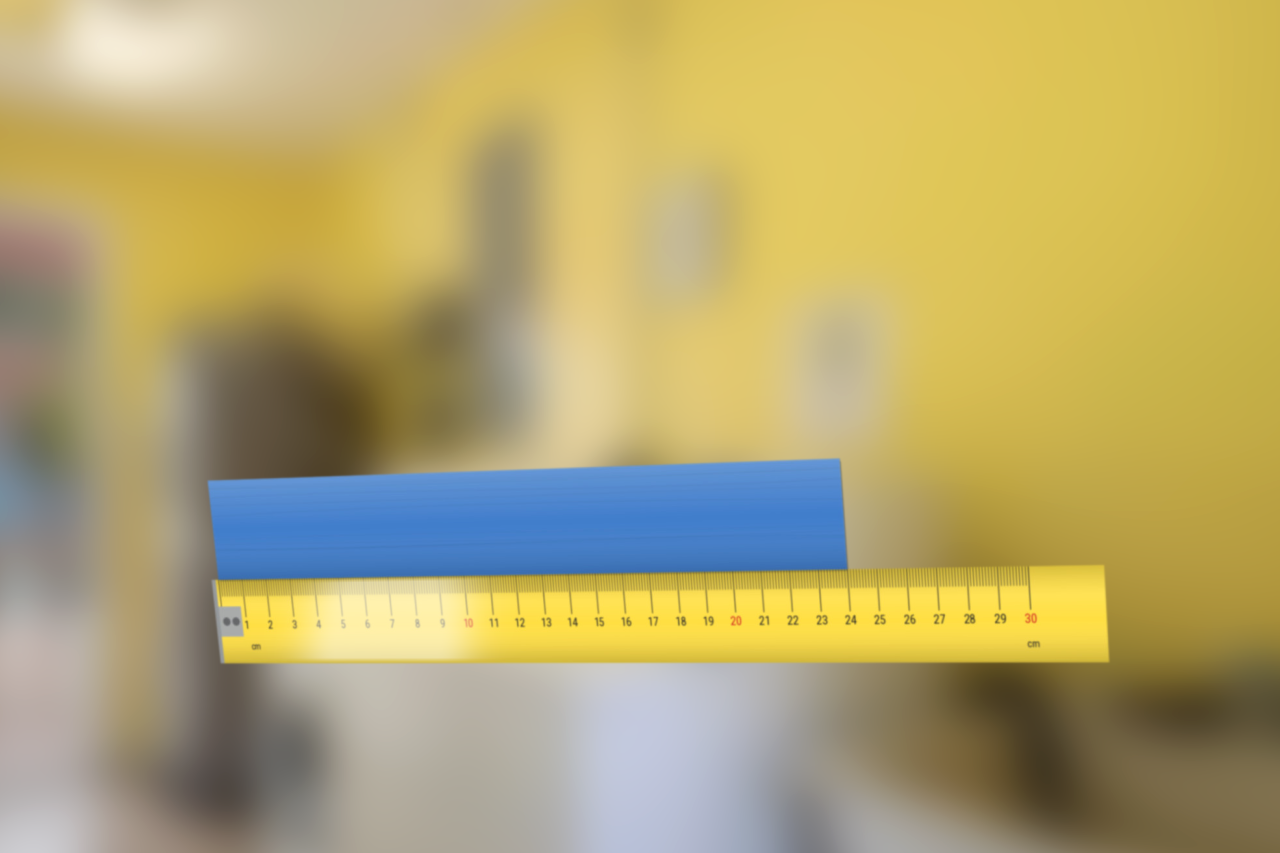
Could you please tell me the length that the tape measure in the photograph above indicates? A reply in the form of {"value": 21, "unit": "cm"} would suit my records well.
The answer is {"value": 24, "unit": "cm"}
